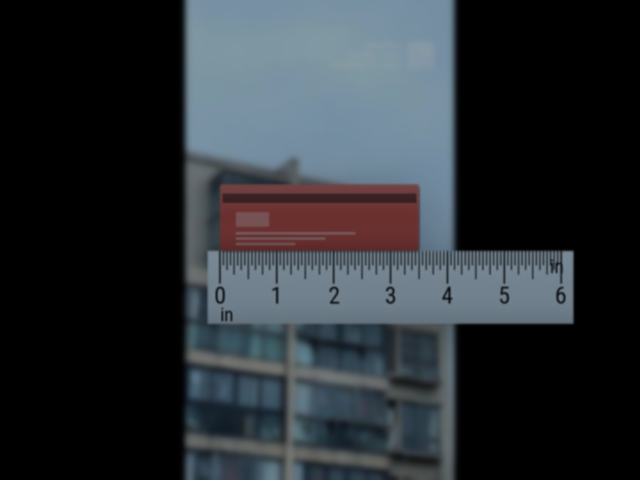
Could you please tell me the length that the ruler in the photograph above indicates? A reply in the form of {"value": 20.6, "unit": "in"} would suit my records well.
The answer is {"value": 3.5, "unit": "in"}
